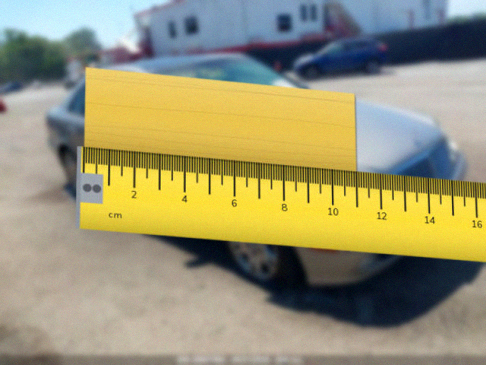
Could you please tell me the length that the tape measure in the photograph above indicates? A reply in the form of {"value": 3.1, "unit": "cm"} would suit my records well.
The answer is {"value": 11, "unit": "cm"}
